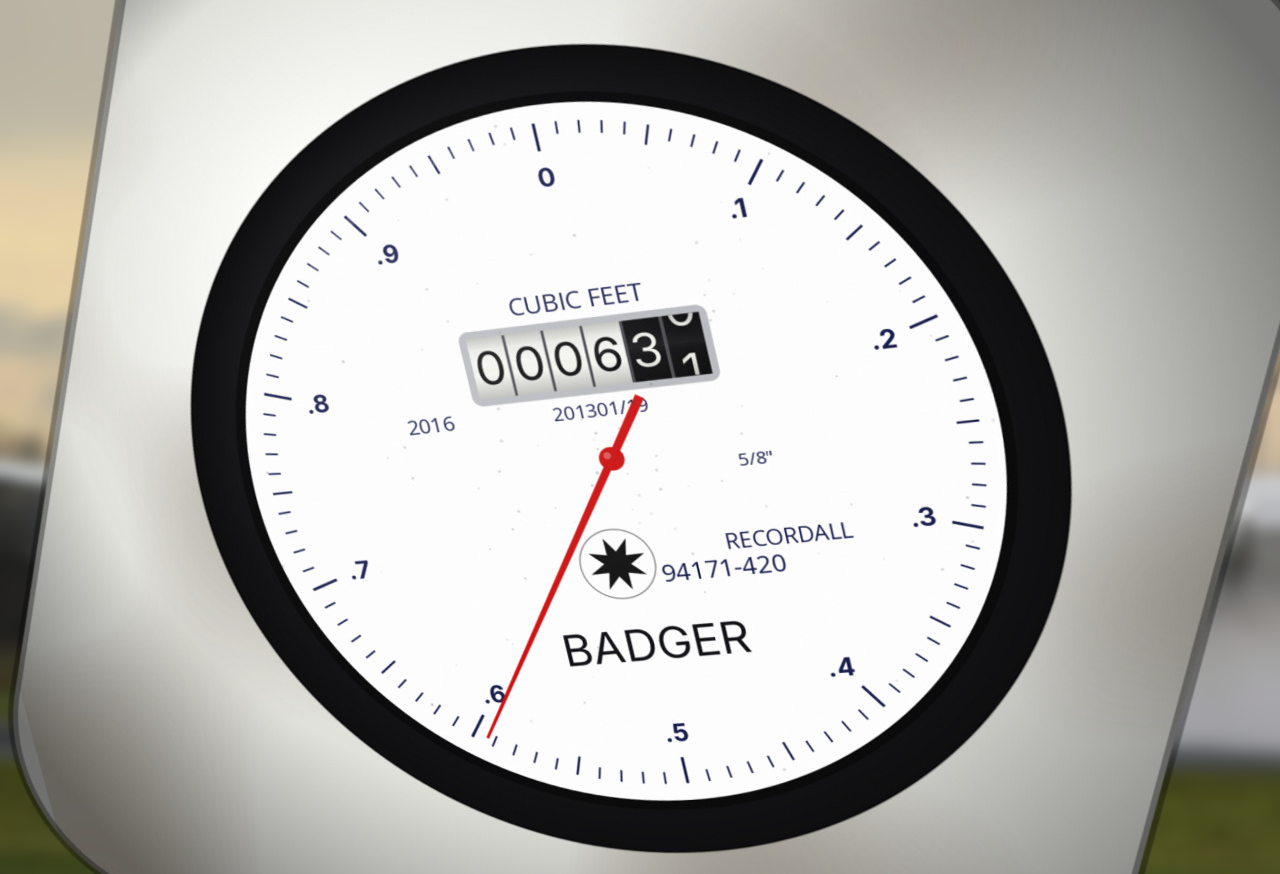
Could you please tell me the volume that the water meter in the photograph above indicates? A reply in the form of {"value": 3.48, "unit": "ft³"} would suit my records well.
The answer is {"value": 630.59, "unit": "ft³"}
